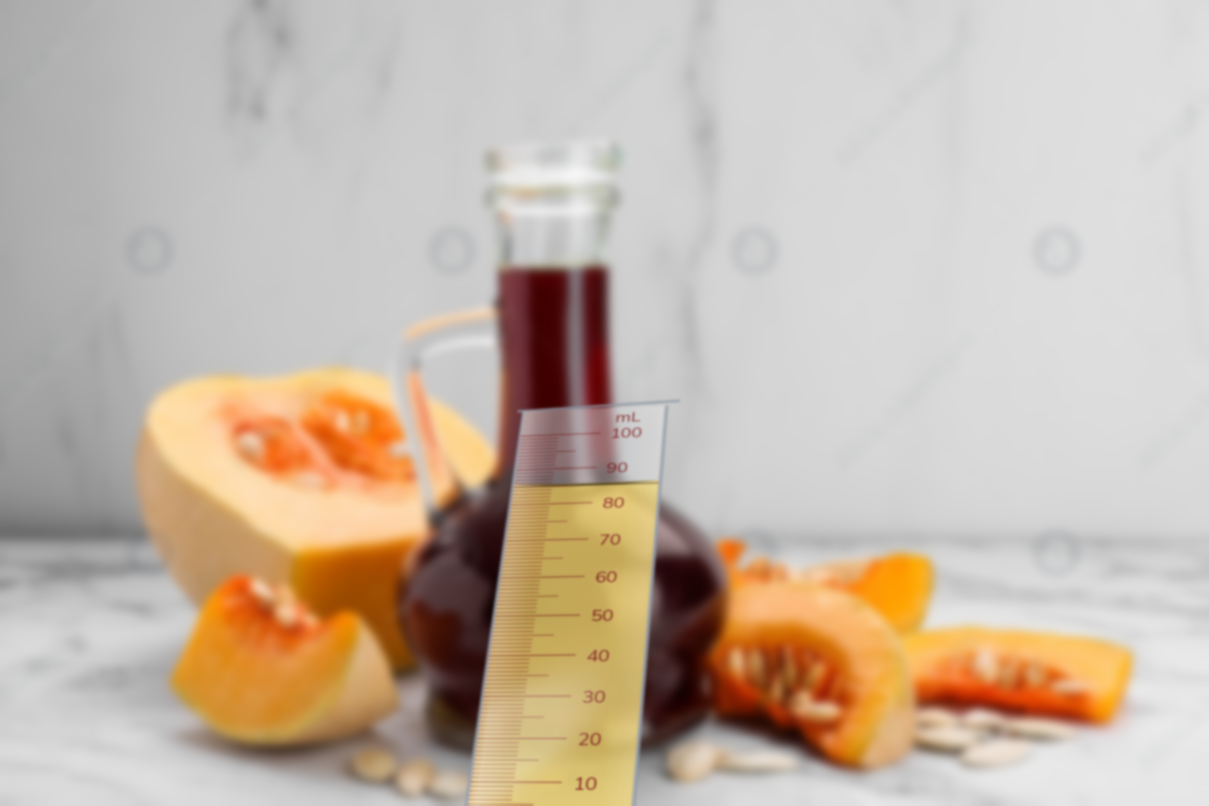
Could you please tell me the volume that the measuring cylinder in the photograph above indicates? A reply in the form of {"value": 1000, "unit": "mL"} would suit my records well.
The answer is {"value": 85, "unit": "mL"}
